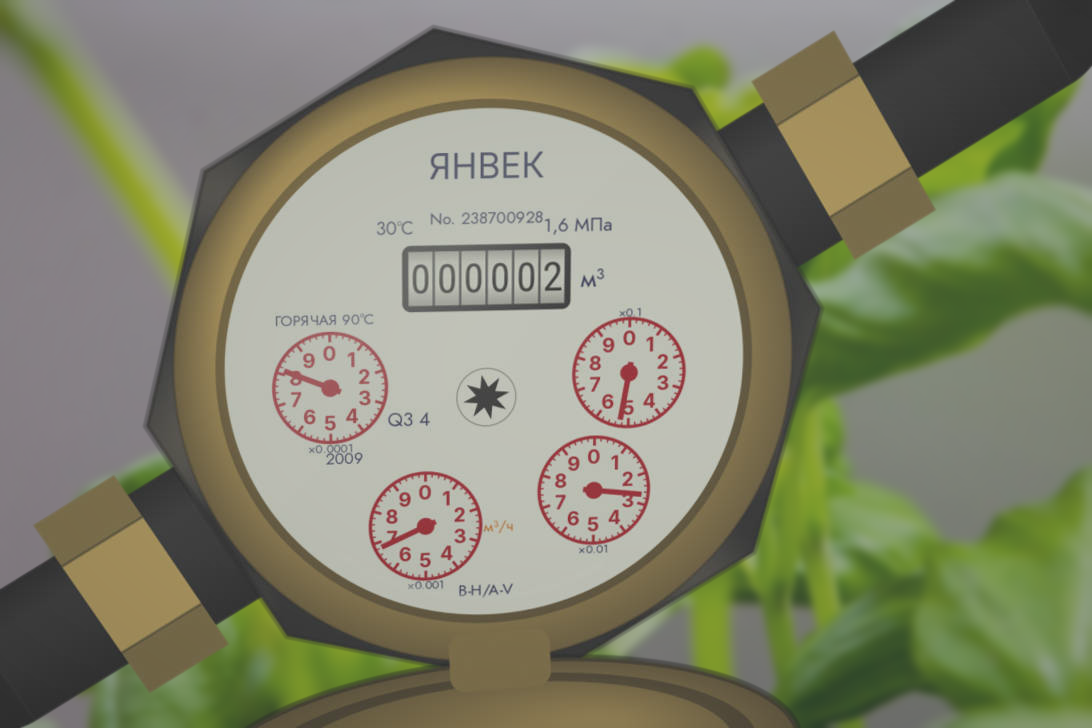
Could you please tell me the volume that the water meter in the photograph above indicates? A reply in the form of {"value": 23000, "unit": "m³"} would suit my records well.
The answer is {"value": 2.5268, "unit": "m³"}
